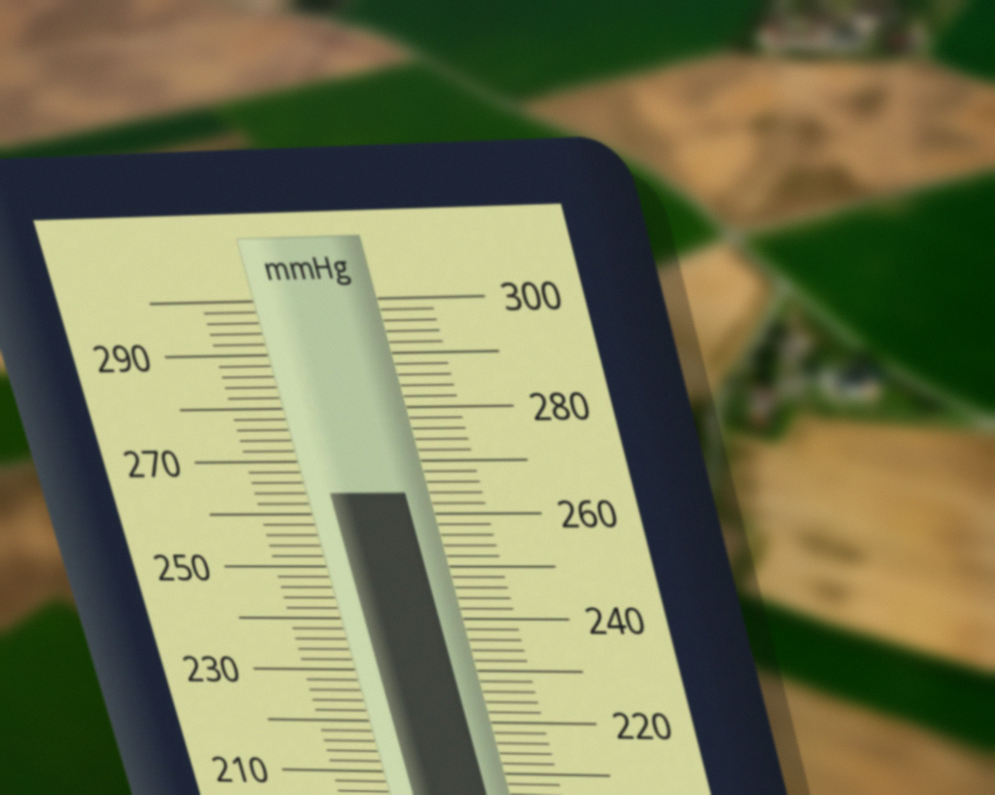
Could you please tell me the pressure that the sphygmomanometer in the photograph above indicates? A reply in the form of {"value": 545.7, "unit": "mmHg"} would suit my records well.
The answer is {"value": 264, "unit": "mmHg"}
